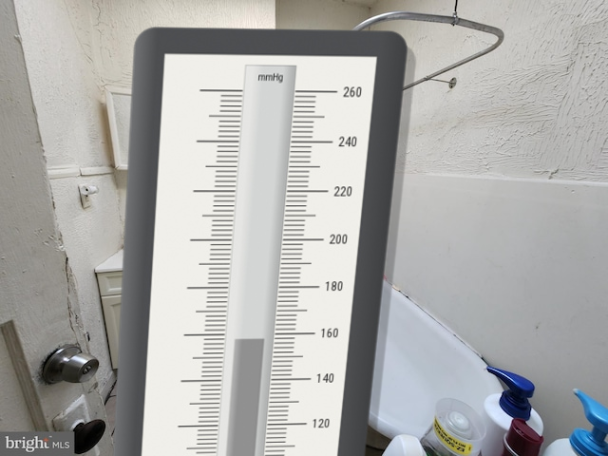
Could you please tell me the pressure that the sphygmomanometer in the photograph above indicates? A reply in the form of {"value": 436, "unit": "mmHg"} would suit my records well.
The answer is {"value": 158, "unit": "mmHg"}
